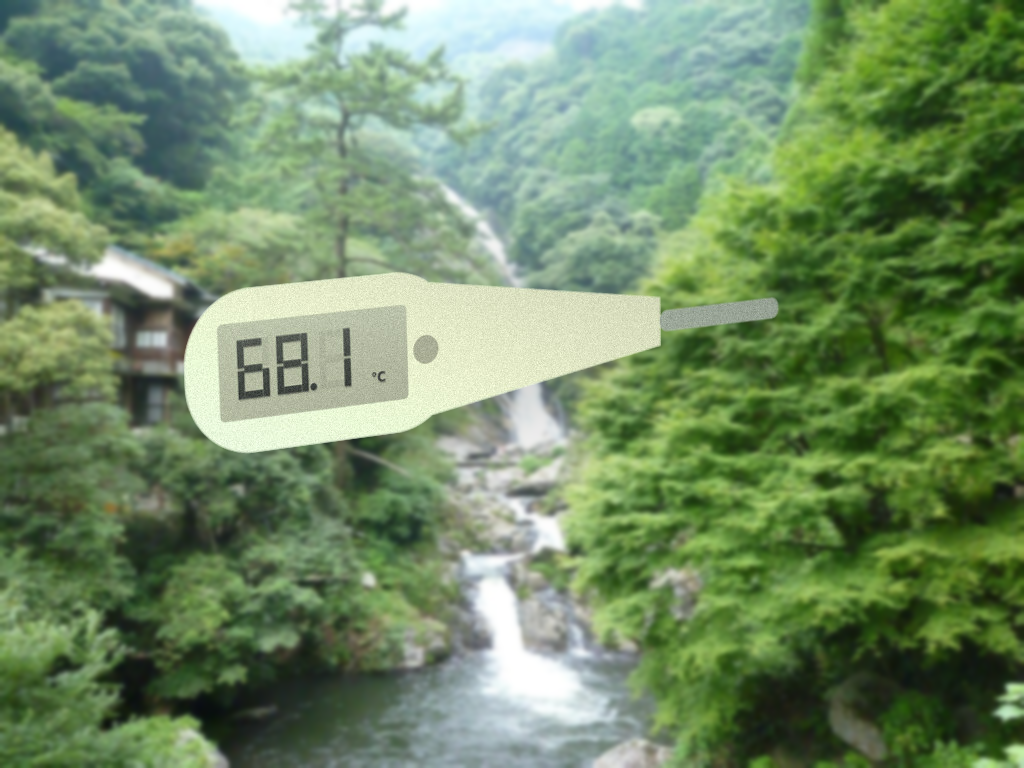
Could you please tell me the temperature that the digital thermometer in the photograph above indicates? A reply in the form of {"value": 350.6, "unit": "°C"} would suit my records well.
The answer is {"value": 68.1, "unit": "°C"}
